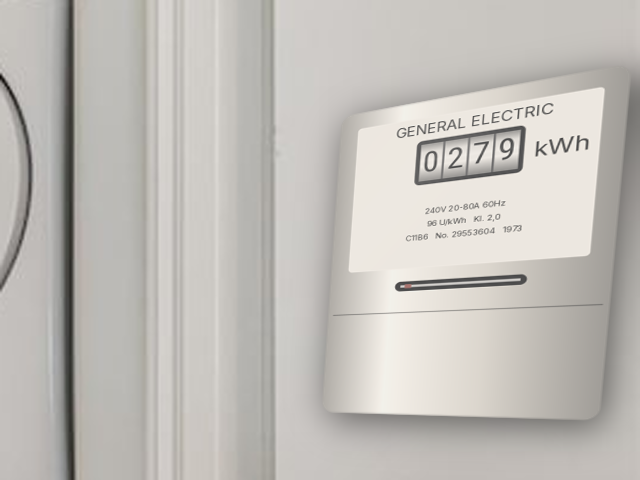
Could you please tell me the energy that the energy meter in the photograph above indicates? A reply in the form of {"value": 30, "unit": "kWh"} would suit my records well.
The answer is {"value": 279, "unit": "kWh"}
